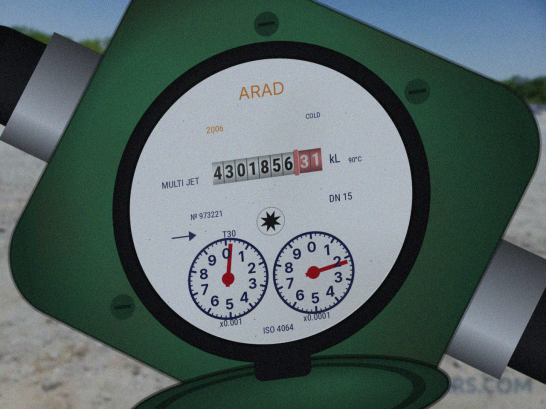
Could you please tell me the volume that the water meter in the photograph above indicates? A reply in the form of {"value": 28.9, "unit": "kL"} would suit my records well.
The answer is {"value": 4301856.3102, "unit": "kL"}
